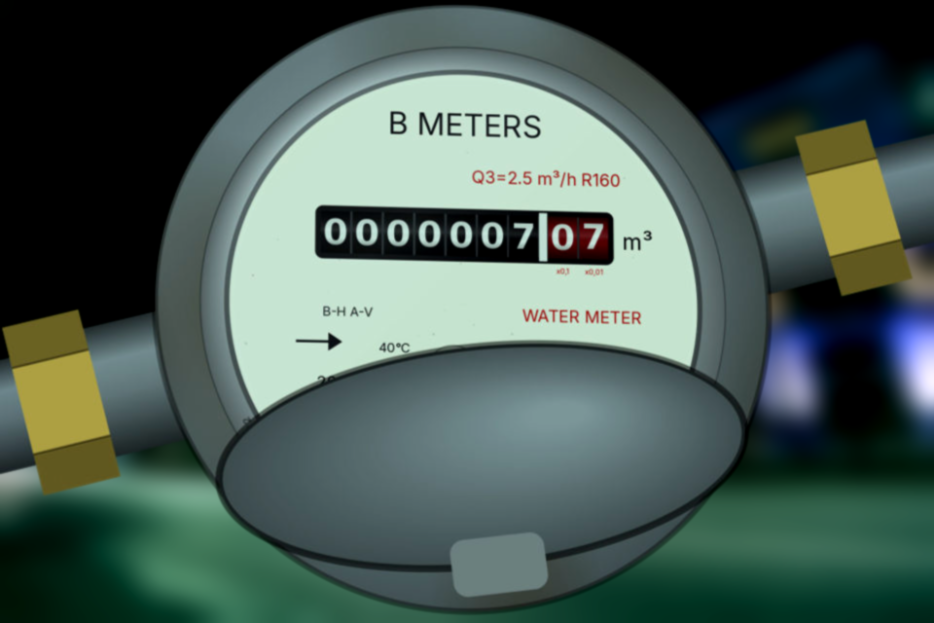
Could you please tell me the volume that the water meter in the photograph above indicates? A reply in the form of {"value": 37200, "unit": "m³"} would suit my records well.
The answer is {"value": 7.07, "unit": "m³"}
